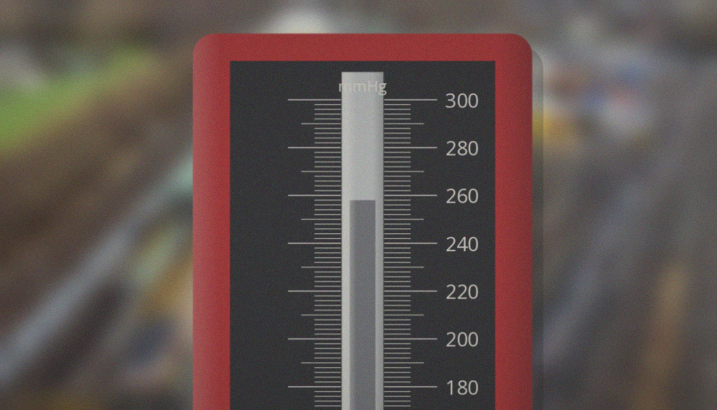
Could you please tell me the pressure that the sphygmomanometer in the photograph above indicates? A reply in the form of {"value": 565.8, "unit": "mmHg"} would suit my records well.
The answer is {"value": 258, "unit": "mmHg"}
